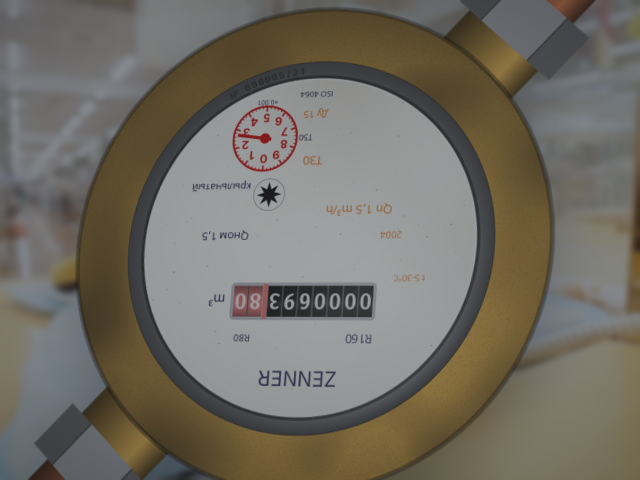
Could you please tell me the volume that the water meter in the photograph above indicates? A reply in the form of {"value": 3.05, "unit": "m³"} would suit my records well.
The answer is {"value": 693.802, "unit": "m³"}
